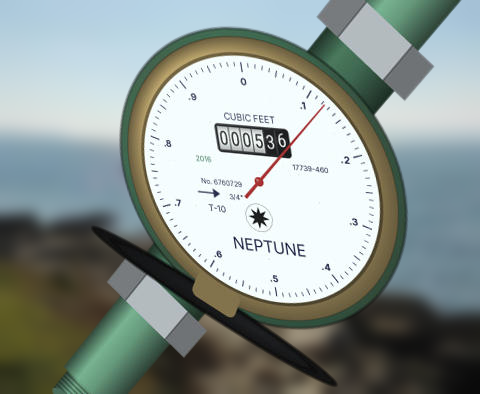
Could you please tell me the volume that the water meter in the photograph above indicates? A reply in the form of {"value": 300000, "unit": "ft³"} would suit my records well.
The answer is {"value": 536.12, "unit": "ft³"}
